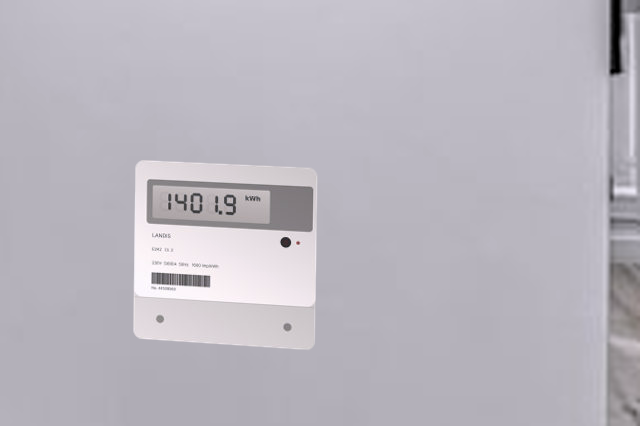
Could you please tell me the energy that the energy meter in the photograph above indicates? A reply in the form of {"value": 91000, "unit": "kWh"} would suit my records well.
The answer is {"value": 1401.9, "unit": "kWh"}
